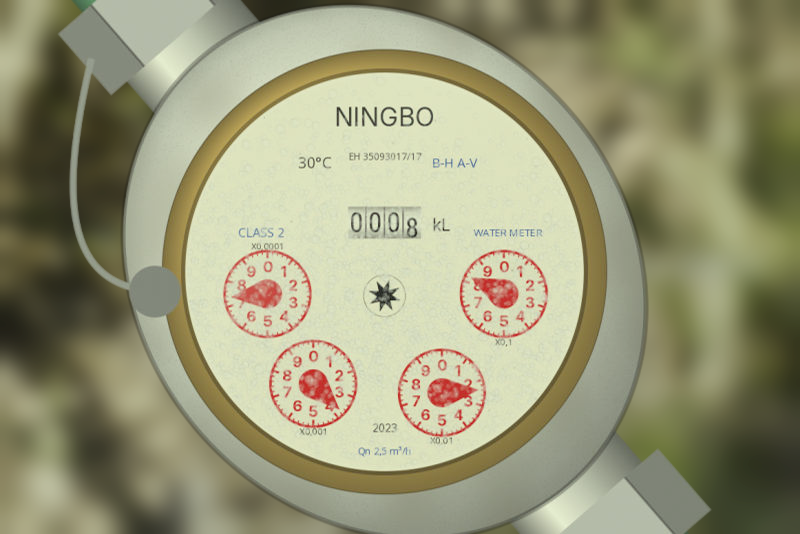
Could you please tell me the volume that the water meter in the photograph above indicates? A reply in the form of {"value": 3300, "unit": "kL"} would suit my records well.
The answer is {"value": 7.8237, "unit": "kL"}
